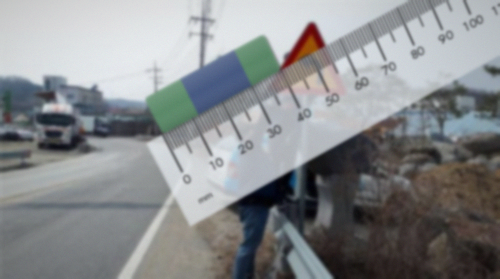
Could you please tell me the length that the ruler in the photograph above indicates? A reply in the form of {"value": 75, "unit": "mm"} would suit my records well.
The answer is {"value": 40, "unit": "mm"}
